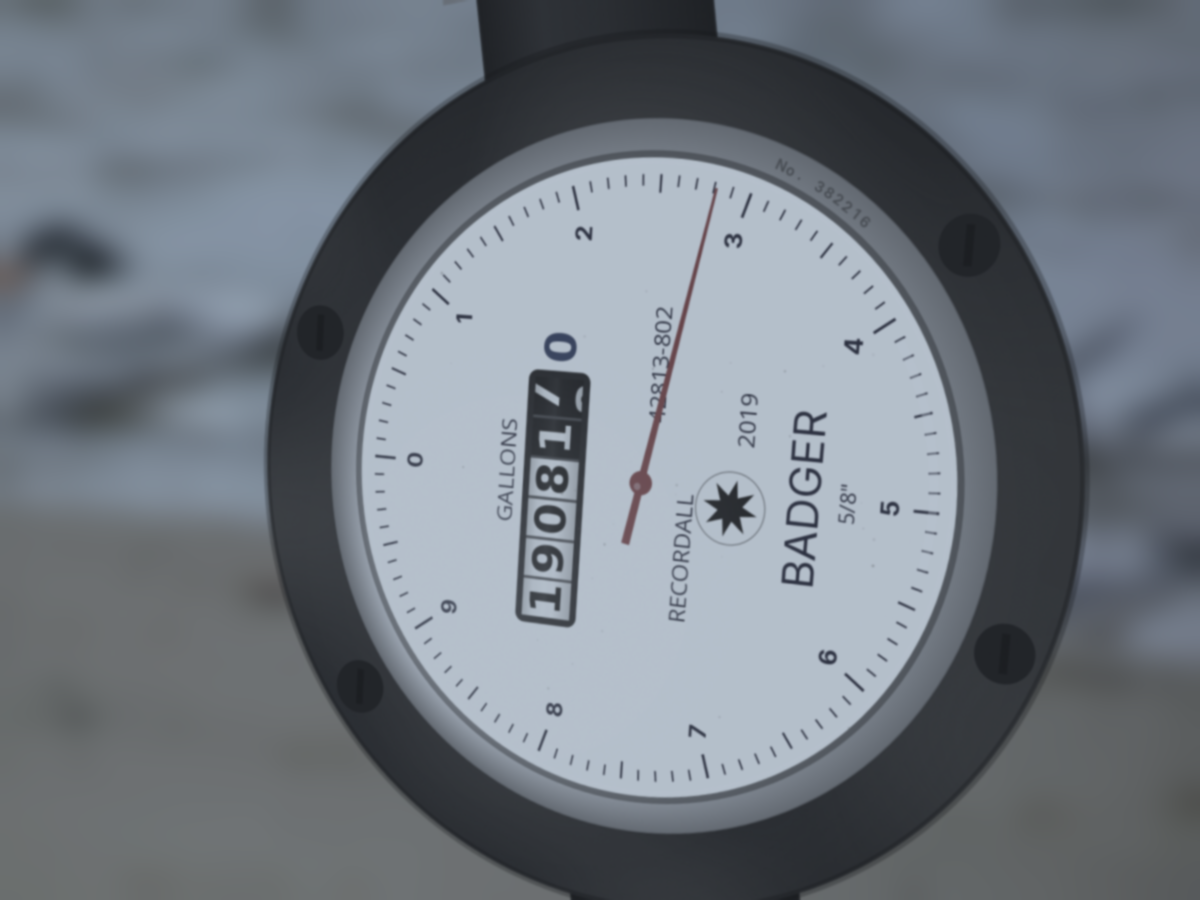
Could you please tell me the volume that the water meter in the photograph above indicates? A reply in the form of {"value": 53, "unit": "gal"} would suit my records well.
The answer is {"value": 1908172.8, "unit": "gal"}
